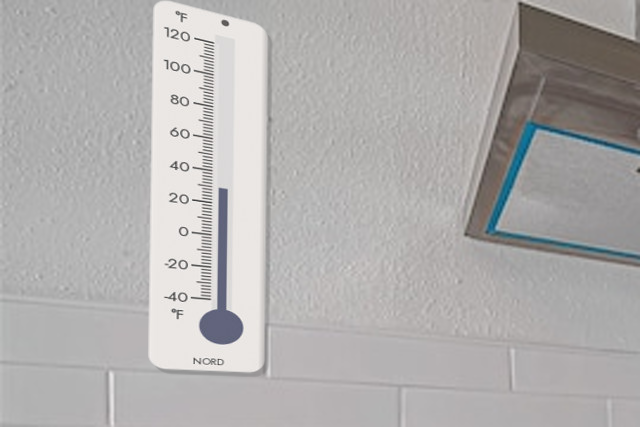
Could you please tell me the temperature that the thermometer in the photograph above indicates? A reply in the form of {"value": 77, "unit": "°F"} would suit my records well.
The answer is {"value": 30, "unit": "°F"}
